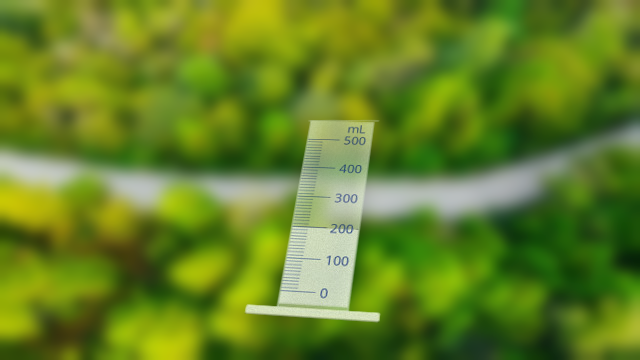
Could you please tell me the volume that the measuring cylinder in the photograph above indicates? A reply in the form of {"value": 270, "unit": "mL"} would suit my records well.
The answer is {"value": 200, "unit": "mL"}
